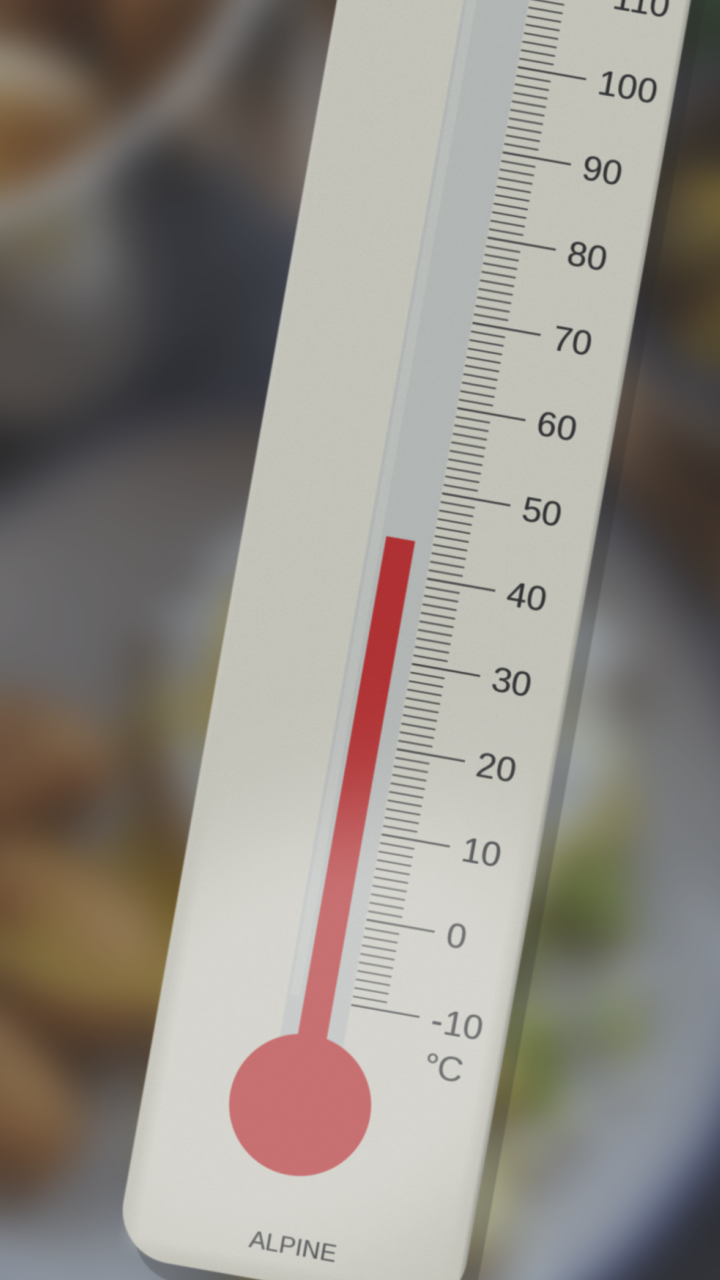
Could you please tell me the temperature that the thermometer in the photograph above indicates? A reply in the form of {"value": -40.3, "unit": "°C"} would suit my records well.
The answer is {"value": 44, "unit": "°C"}
